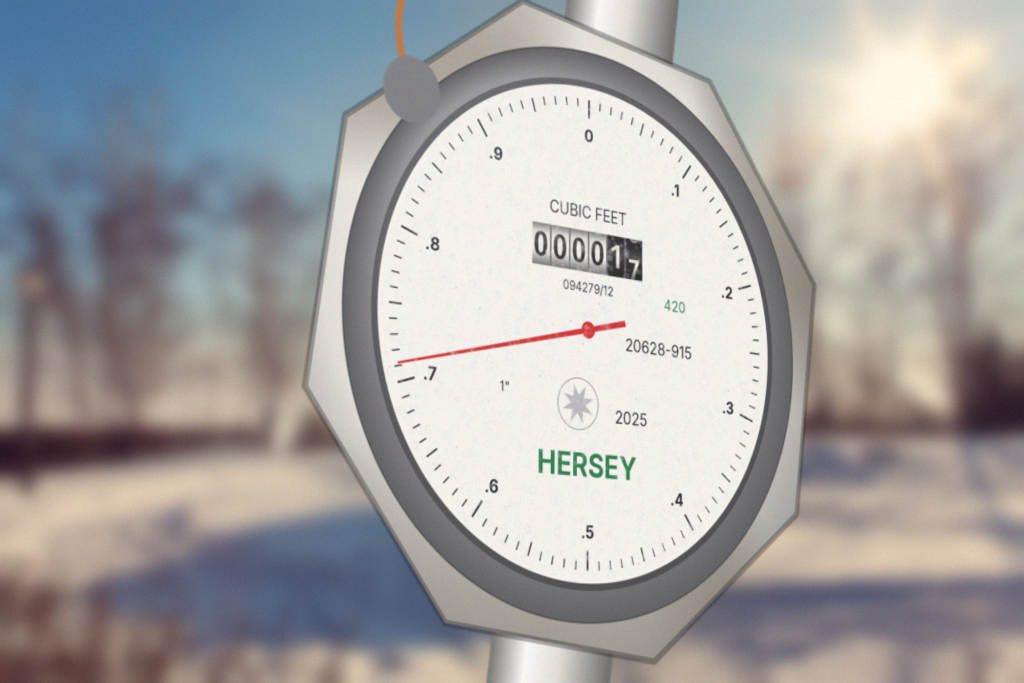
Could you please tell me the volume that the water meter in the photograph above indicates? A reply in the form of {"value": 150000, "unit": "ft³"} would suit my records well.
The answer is {"value": 16.71, "unit": "ft³"}
